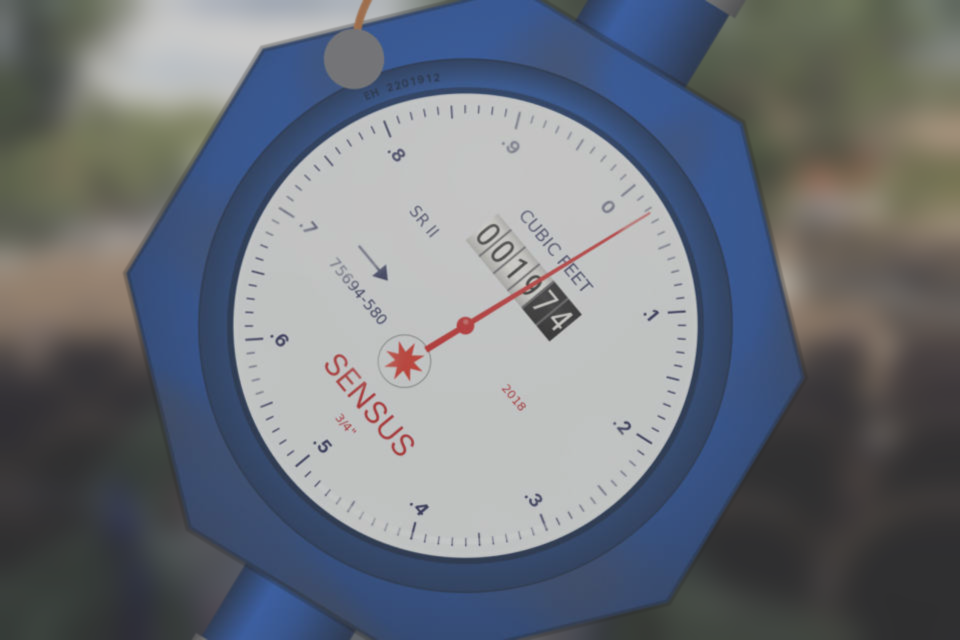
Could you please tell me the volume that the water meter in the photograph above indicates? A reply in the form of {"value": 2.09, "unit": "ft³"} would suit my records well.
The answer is {"value": 1974.02, "unit": "ft³"}
